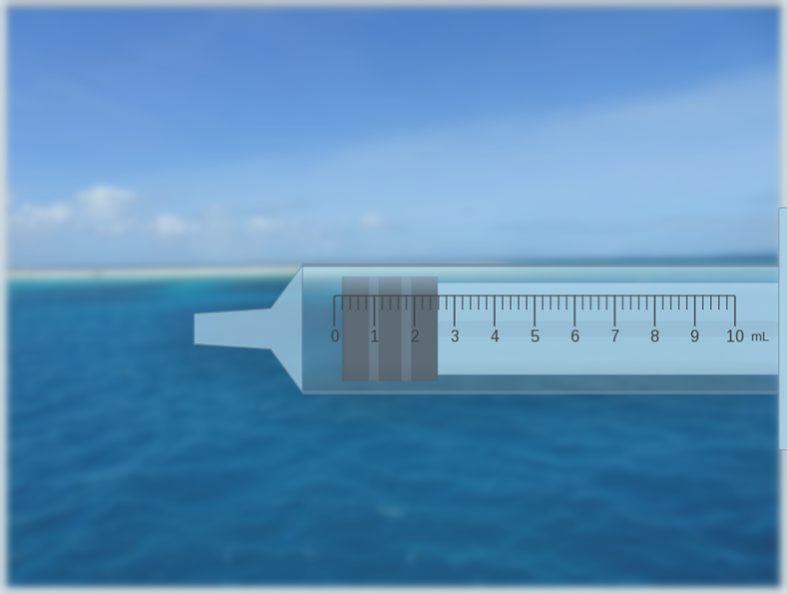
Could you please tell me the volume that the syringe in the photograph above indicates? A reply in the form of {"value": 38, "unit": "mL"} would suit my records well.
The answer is {"value": 0.2, "unit": "mL"}
